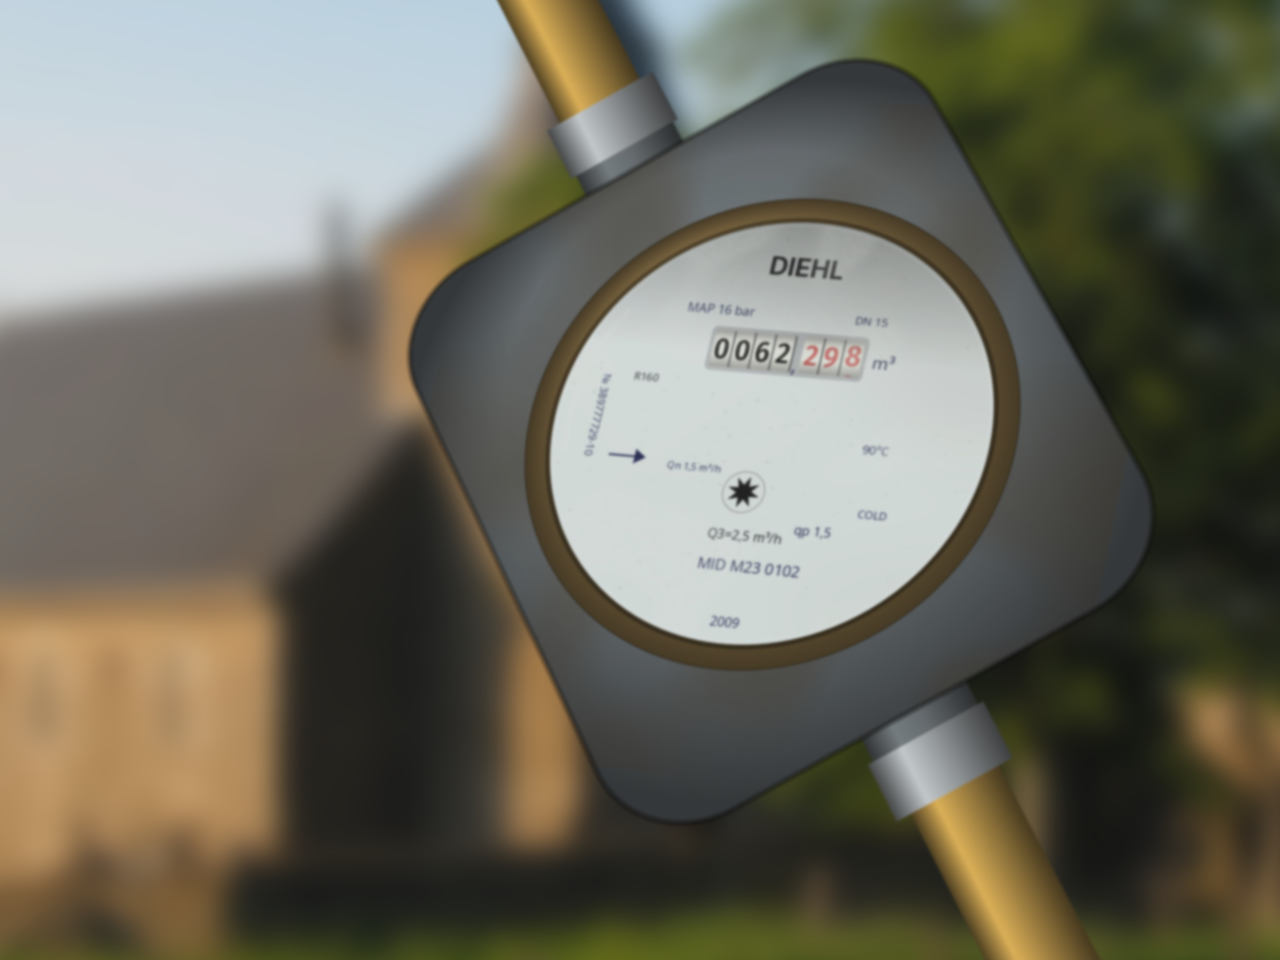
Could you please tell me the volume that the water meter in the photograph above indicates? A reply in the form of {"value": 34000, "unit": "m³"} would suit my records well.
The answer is {"value": 62.298, "unit": "m³"}
